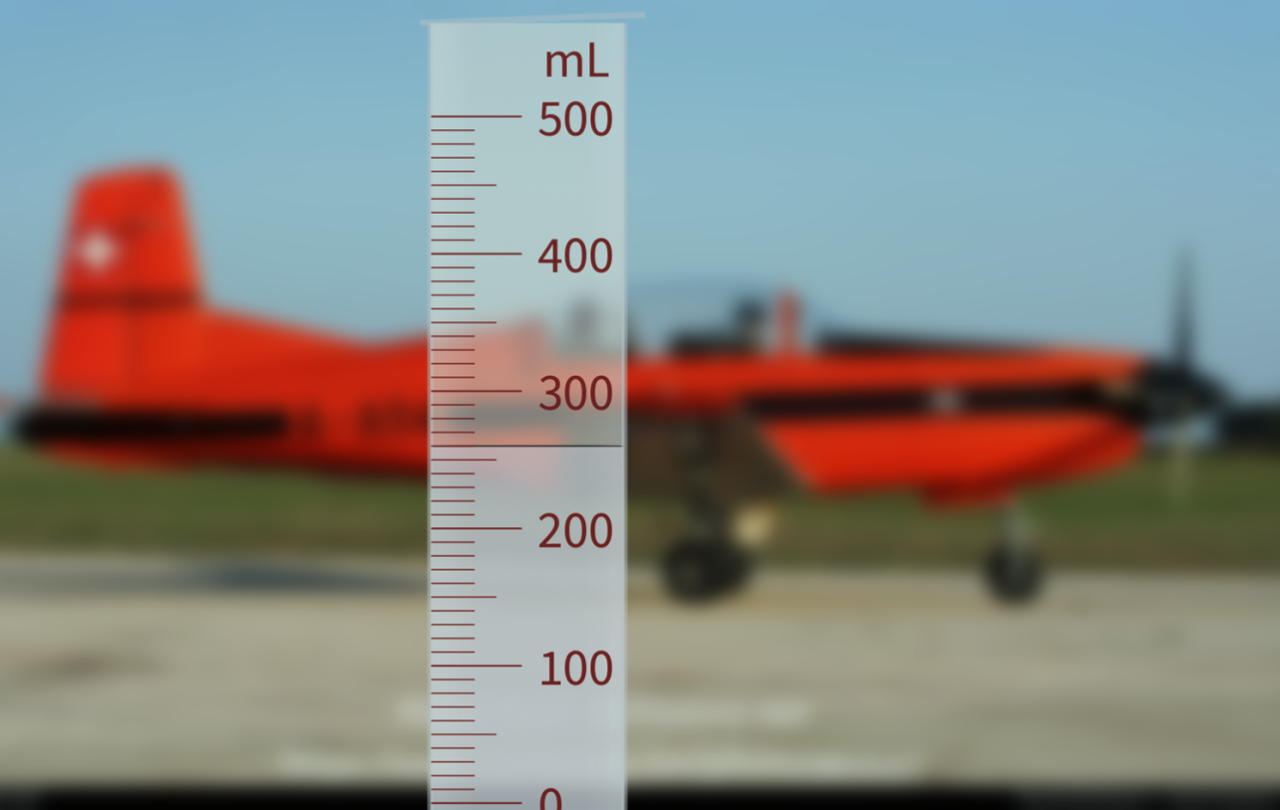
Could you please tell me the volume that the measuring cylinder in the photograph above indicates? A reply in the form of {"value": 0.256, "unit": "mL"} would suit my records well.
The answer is {"value": 260, "unit": "mL"}
